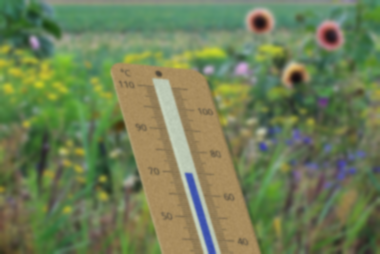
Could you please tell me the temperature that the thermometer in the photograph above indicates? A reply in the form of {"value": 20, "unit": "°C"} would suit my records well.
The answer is {"value": 70, "unit": "°C"}
